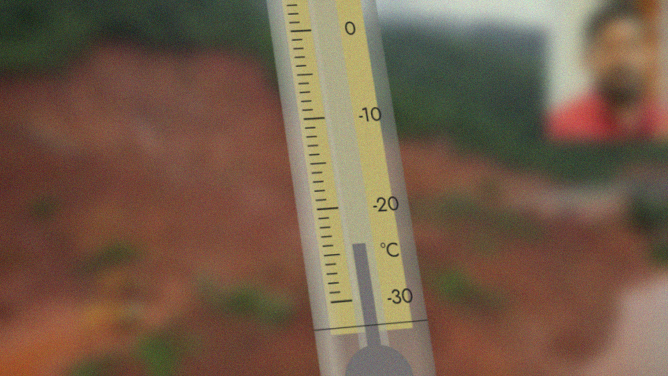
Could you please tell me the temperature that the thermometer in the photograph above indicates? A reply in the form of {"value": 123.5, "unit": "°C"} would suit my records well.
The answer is {"value": -24, "unit": "°C"}
